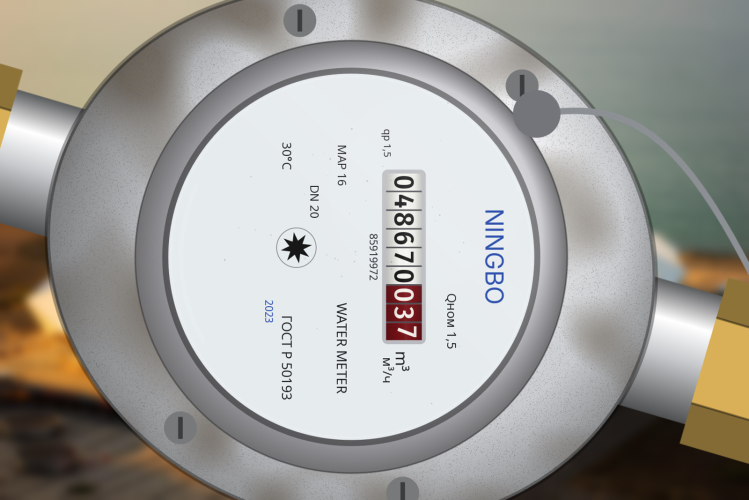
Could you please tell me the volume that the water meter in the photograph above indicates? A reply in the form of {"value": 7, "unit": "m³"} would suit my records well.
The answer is {"value": 48670.037, "unit": "m³"}
